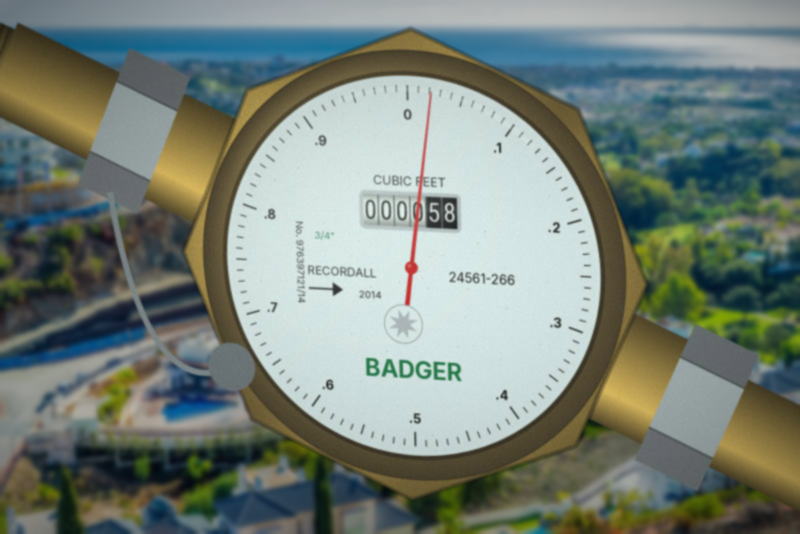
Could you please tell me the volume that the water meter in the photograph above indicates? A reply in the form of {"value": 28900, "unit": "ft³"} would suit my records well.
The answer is {"value": 58.02, "unit": "ft³"}
